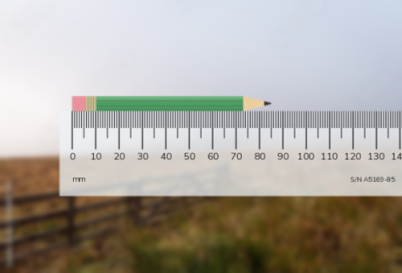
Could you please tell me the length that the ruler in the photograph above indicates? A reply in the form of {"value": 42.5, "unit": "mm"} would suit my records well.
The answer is {"value": 85, "unit": "mm"}
